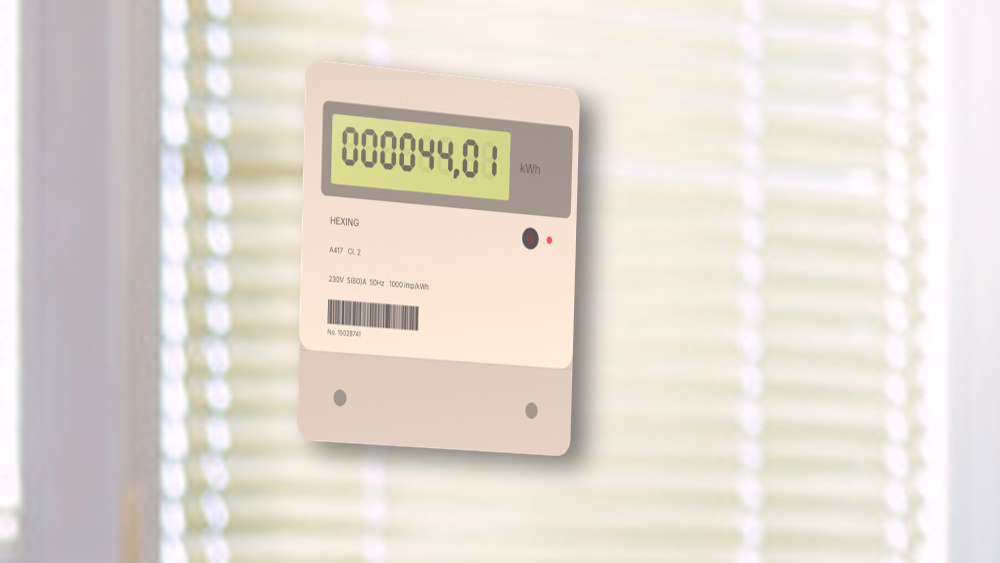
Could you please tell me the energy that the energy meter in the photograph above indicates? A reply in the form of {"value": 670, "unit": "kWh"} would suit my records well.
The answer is {"value": 44.01, "unit": "kWh"}
